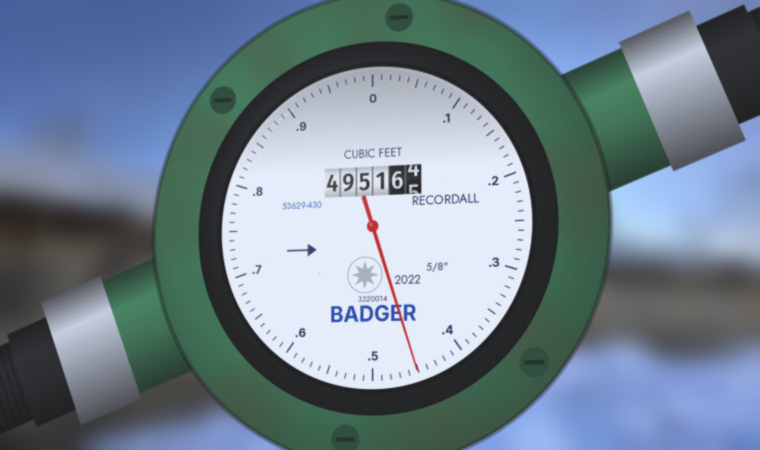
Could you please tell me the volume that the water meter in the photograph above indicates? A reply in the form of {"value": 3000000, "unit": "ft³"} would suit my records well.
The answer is {"value": 495164.45, "unit": "ft³"}
